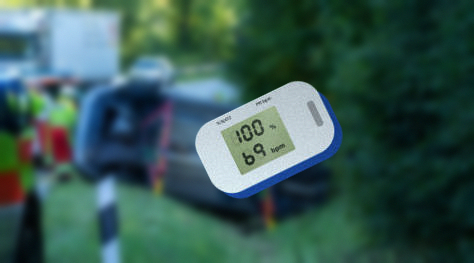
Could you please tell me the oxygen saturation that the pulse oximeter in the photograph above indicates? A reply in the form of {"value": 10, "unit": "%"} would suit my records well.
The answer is {"value": 100, "unit": "%"}
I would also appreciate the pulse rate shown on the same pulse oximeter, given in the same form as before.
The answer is {"value": 69, "unit": "bpm"}
